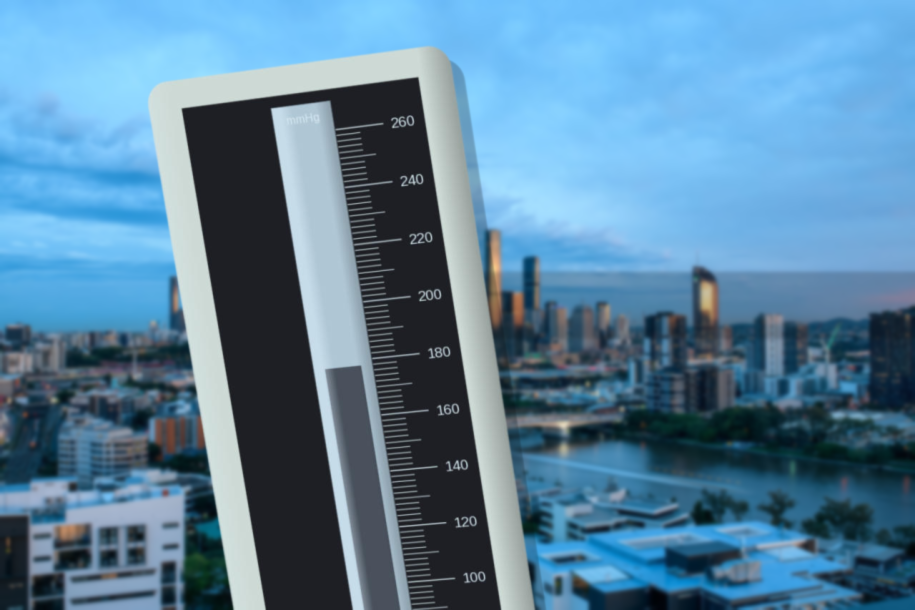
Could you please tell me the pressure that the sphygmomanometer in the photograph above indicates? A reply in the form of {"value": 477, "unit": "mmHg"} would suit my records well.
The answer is {"value": 178, "unit": "mmHg"}
